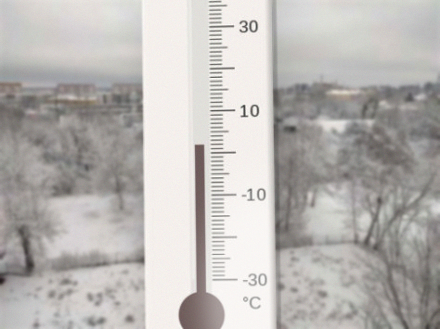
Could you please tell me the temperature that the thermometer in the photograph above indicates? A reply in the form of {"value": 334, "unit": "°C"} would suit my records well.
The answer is {"value": 2, "unit": "°C"}
